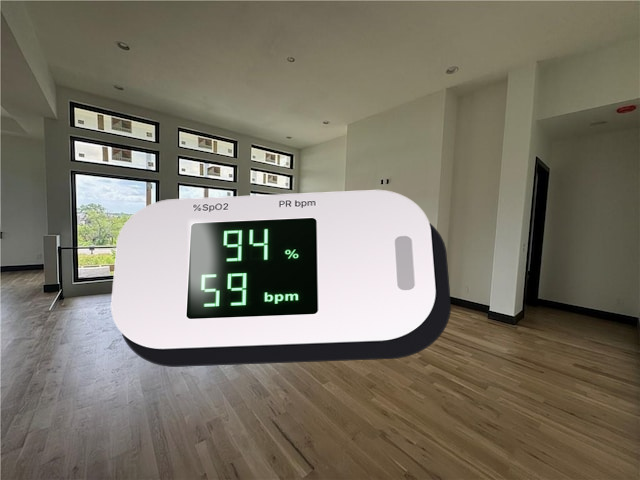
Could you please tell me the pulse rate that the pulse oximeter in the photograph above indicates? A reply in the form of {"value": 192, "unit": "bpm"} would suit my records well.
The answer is {"value": 59, "unit": "bpm"}
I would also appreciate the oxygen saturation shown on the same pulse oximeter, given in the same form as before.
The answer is {"value": 94, "unit": "%"}
